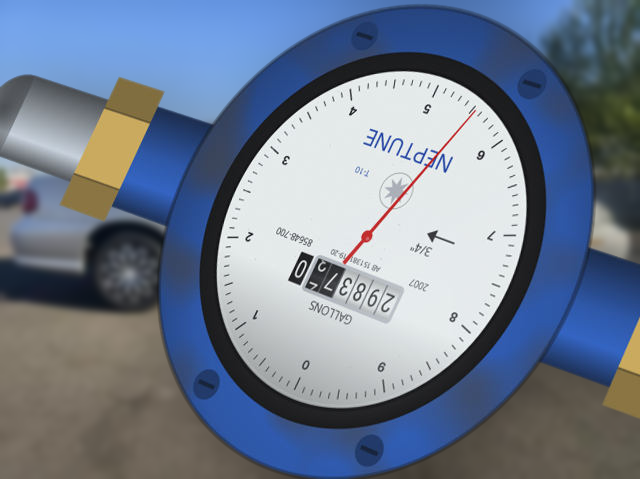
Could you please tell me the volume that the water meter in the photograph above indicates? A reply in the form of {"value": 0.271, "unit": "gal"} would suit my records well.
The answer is {"value": 2983725.5, "unit": "gal"}
